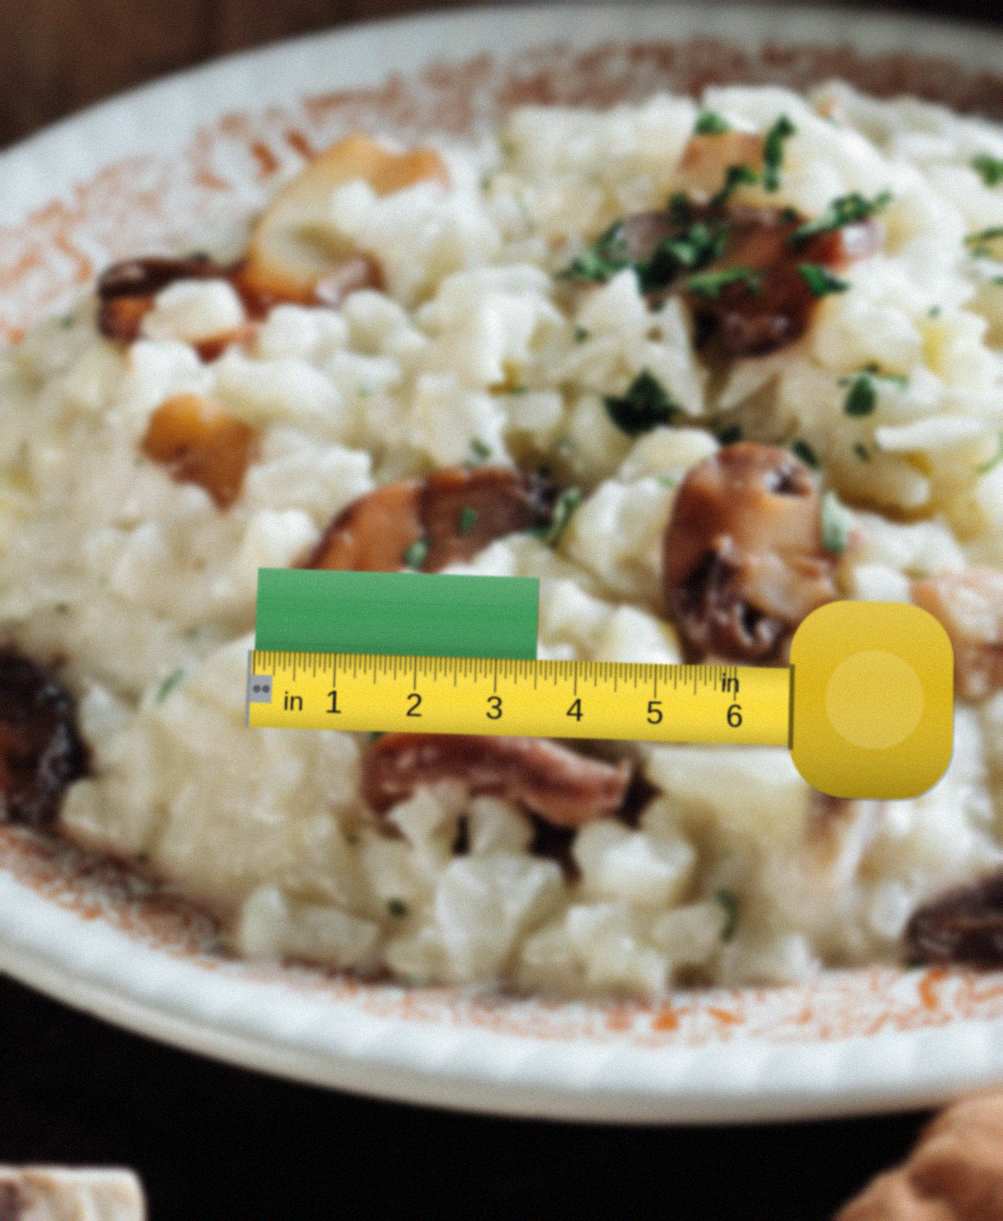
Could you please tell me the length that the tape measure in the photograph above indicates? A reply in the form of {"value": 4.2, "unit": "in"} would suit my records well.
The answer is {"value": 3.5, "unit": "in"}
